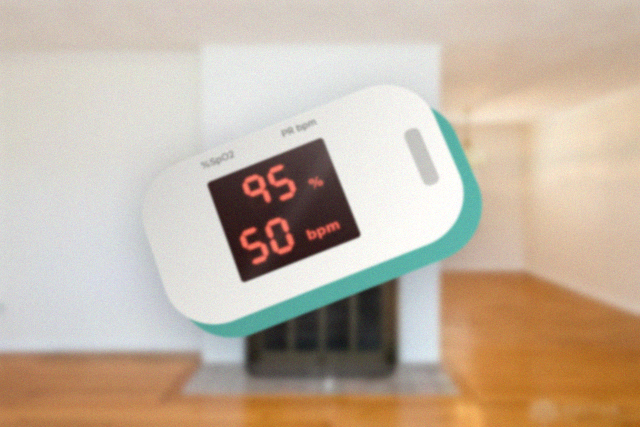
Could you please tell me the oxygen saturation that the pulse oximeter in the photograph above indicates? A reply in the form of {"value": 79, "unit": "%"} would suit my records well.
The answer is {"value": 95, "unit": "%"}
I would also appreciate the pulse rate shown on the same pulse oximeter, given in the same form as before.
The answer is {"value": 50, "unit": "bpm"}
